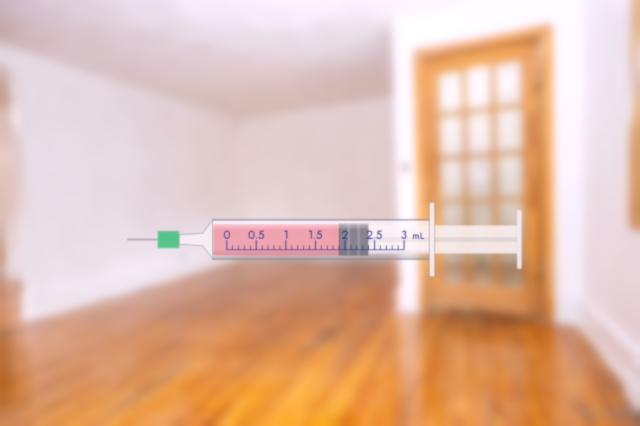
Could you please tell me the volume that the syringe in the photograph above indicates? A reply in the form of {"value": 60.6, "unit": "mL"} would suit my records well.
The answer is {"value": 1.9, "unit": "mL"}
